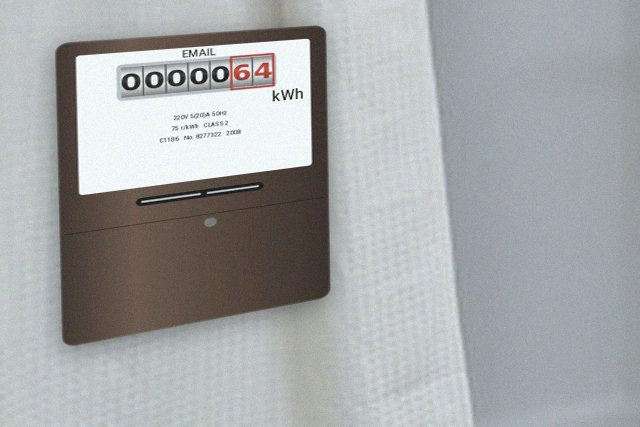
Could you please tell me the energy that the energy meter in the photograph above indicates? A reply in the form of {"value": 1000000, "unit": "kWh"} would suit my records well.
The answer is {"value": 0.64, "unit": "kWh"}
